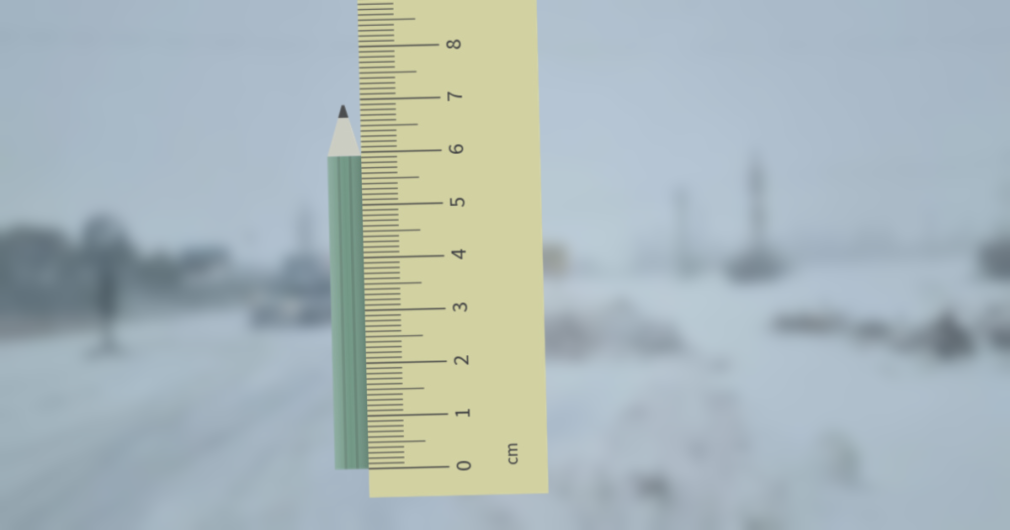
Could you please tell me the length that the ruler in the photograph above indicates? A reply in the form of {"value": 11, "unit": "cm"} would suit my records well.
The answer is {"value": 6.9, "unit": "cm"}
